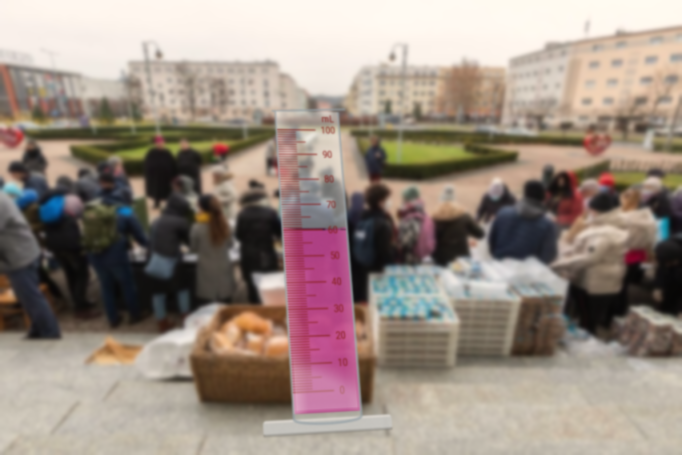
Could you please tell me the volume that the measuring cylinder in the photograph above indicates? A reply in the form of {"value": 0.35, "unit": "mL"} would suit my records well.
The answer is {"value": 60, "unit": "mL"}
